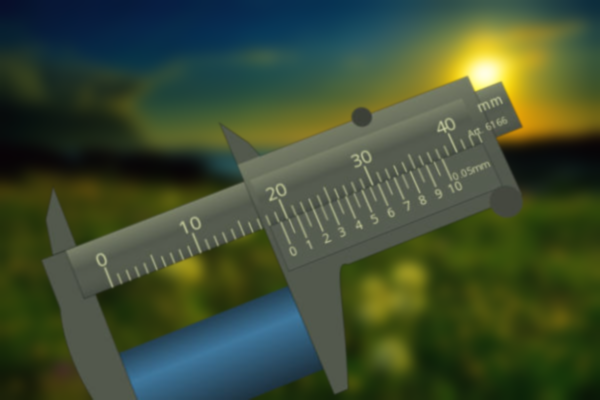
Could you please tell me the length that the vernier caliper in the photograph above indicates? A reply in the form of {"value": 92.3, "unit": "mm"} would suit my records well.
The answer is {"value": 19.2, "unit": "mm"}
